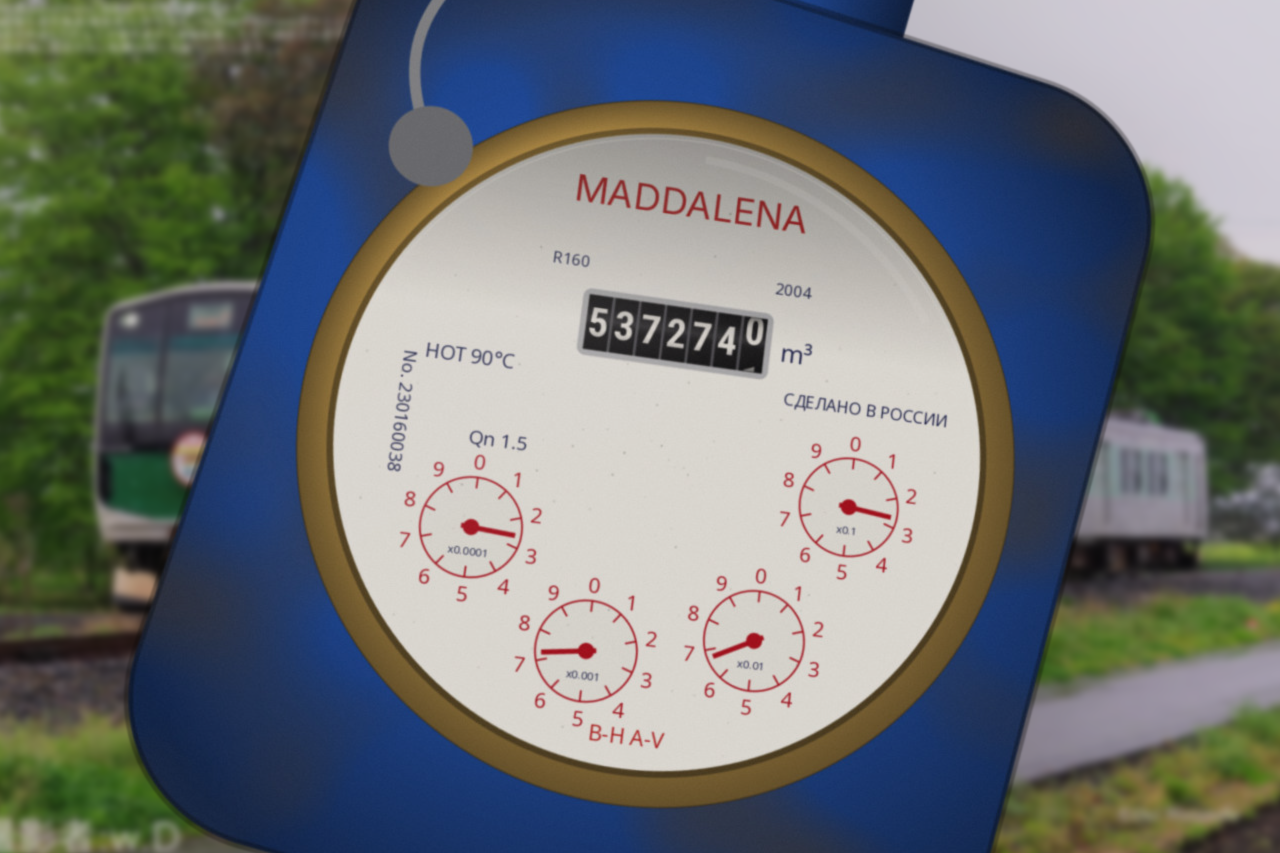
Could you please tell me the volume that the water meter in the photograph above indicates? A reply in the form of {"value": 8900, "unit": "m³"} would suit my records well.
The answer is {"value": 5372740.2672, "unit": "m³"}
